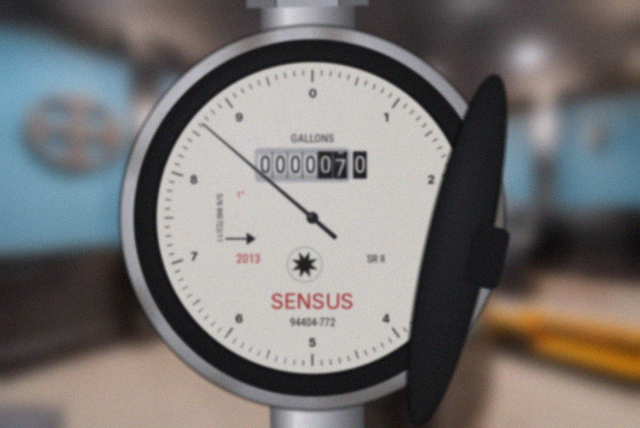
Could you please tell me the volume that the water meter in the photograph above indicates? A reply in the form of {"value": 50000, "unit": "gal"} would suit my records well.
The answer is {"value": 68.6, "unit": "gal"}
